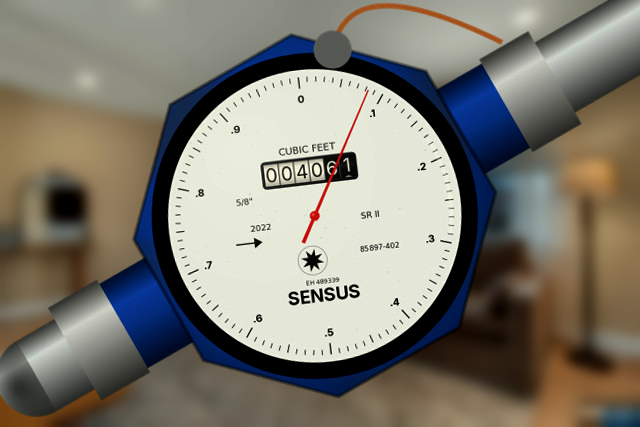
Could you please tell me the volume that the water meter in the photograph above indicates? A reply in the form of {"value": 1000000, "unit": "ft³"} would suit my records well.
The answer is {"value": 4061.08, "unit": "ft³"}
